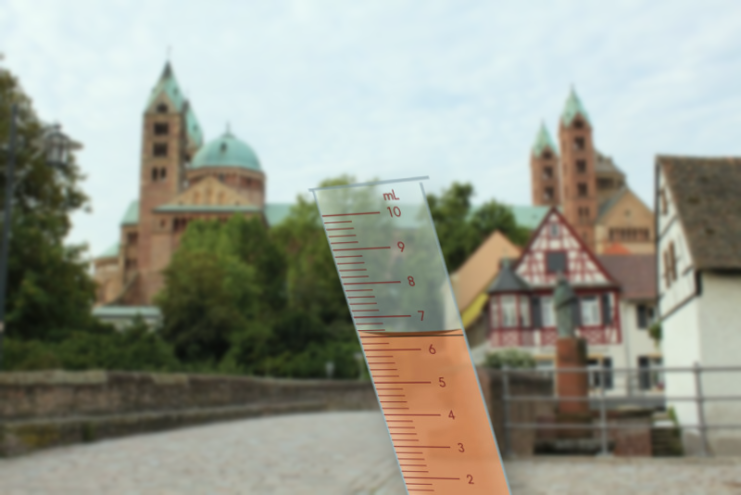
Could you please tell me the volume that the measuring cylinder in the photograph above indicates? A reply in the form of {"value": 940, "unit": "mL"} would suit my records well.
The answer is {"value": 6.4, "unit": "mL"}
